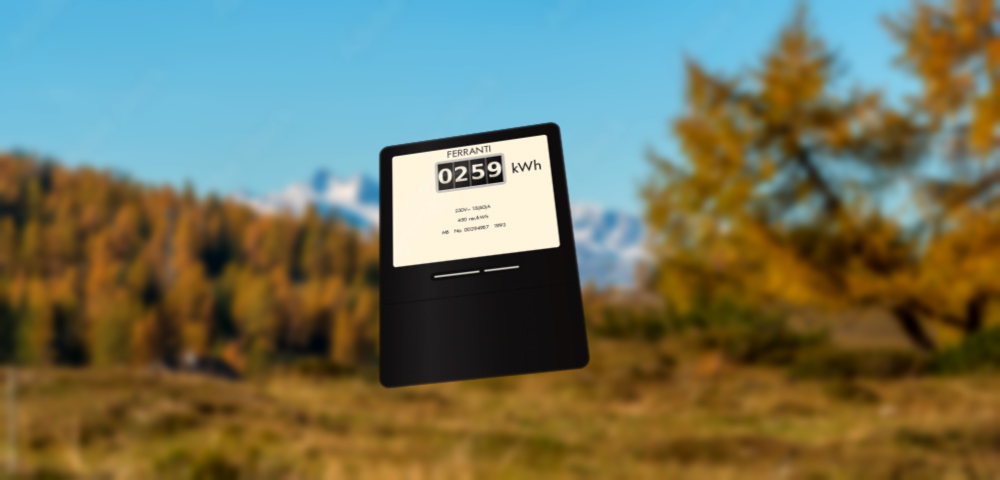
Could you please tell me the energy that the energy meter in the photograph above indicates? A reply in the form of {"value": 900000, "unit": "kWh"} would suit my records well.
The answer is {"value": 259, "unit": "kWh"}
